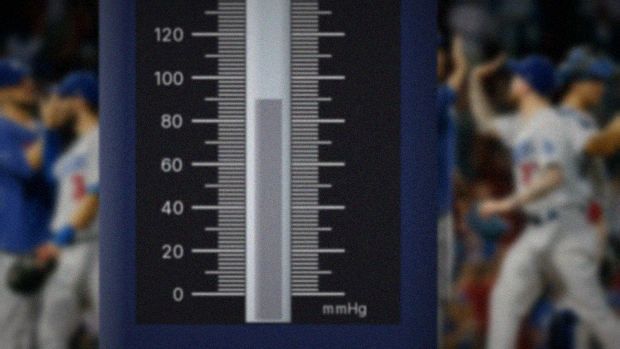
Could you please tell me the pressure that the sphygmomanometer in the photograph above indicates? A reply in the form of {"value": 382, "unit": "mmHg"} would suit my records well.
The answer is {"value": 90, "unit": "mmHg"}
